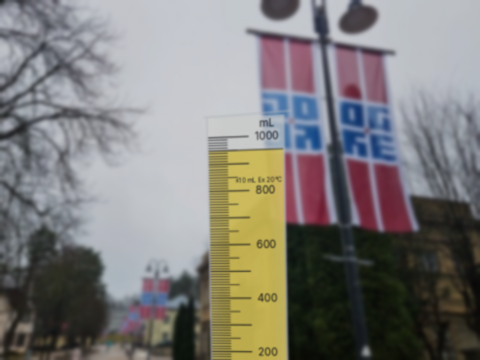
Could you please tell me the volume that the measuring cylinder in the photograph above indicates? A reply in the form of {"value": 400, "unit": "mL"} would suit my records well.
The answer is {"value": 950, "unit": "mL"}
